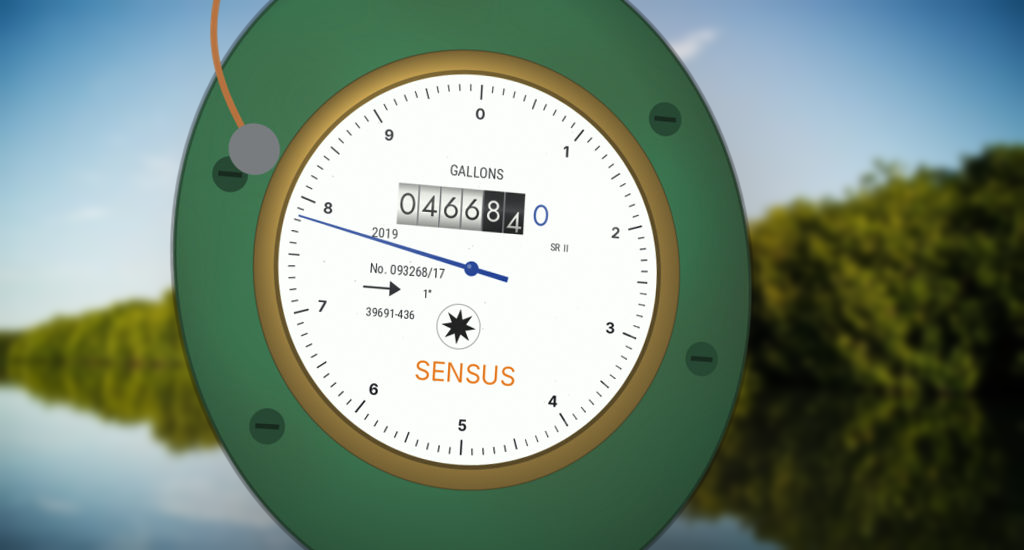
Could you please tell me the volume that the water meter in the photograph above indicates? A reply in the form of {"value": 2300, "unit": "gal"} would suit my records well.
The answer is {"value": 466837.8, "unit": "gal"}
